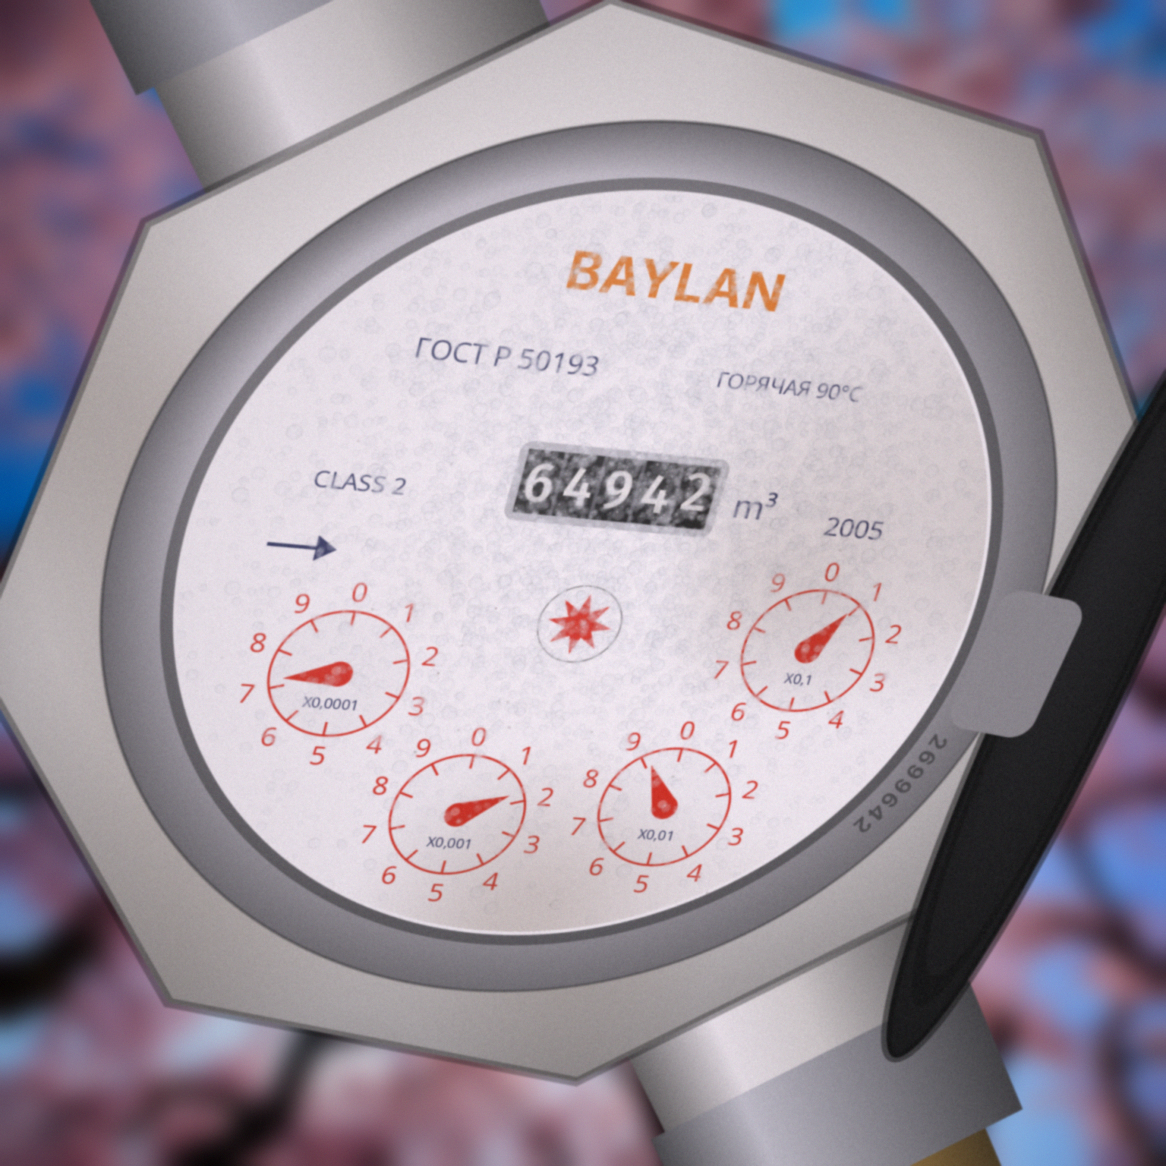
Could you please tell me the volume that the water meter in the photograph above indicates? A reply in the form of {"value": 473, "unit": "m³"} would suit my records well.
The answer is {"value": 64942.0917, "unit": "m³"}
